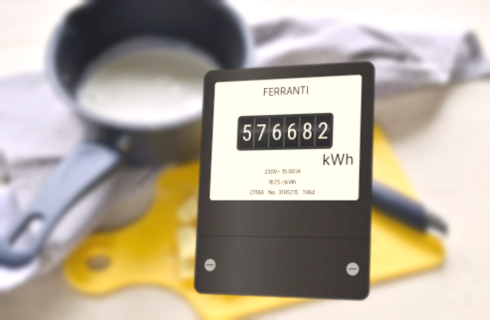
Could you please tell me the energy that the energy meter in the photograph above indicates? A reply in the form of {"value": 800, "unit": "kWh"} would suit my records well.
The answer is {"value": 576682, "unit": "kWh"}
